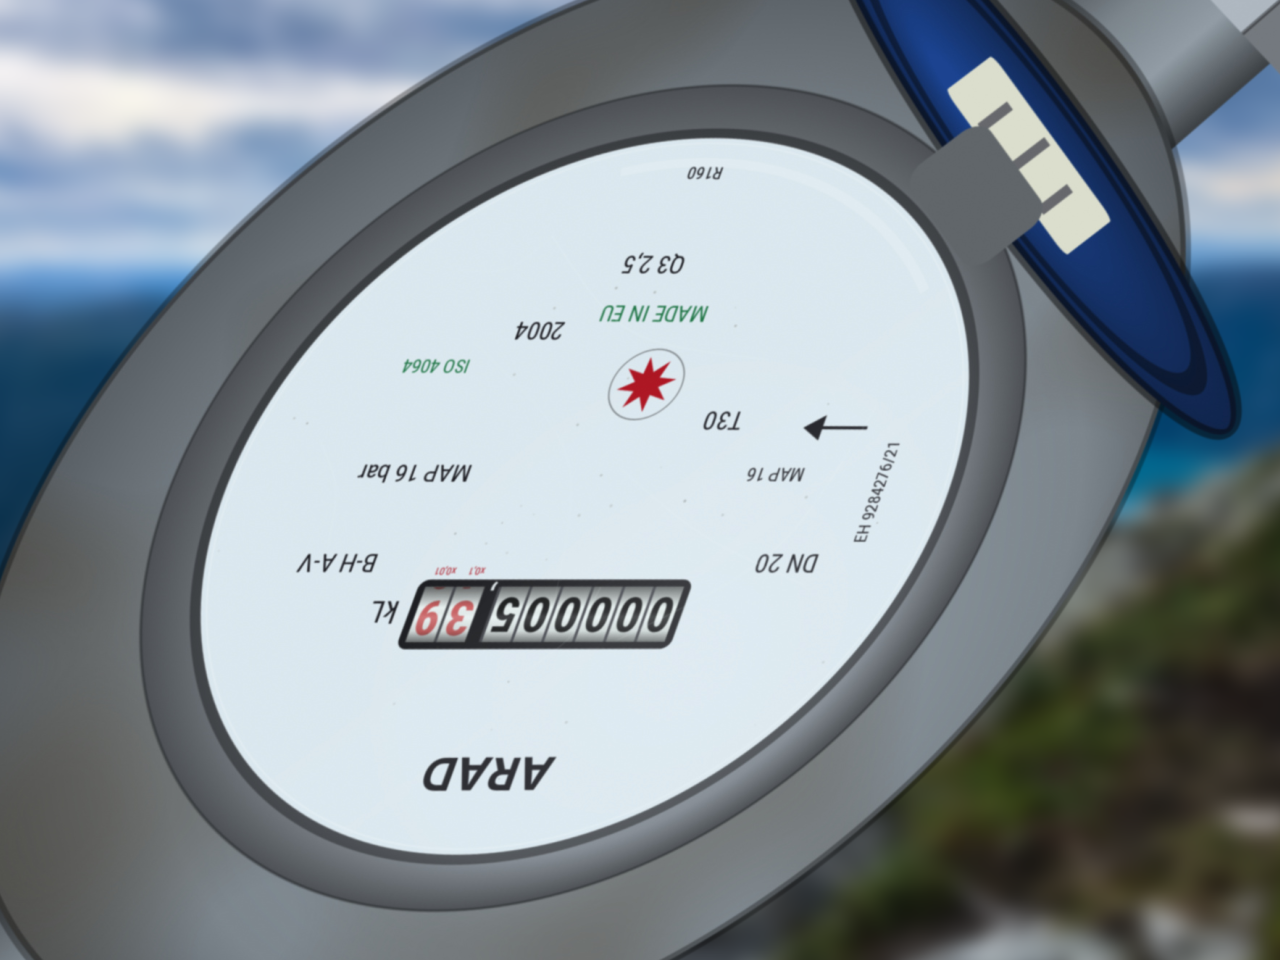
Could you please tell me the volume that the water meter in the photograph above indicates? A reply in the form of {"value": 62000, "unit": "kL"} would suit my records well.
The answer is {"value": 5.39, "unit": "kL"}
